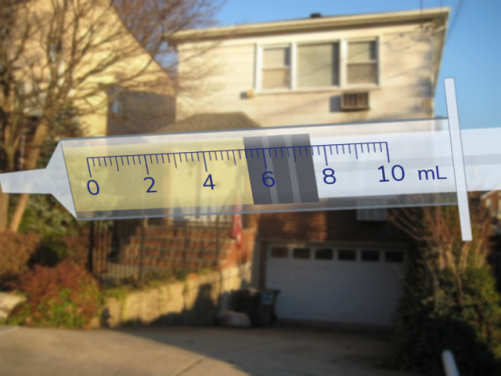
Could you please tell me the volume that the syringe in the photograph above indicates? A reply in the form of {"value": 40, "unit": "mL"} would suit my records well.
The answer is {"value": 5.4, "unit": "mL"}
